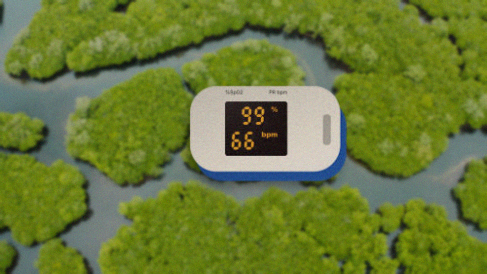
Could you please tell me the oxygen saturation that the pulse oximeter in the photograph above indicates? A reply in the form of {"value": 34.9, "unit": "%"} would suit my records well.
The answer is {"value": 99, "unit": "%"}
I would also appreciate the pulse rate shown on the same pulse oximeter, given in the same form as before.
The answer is {"value": 66, "unit": "bpm"}
